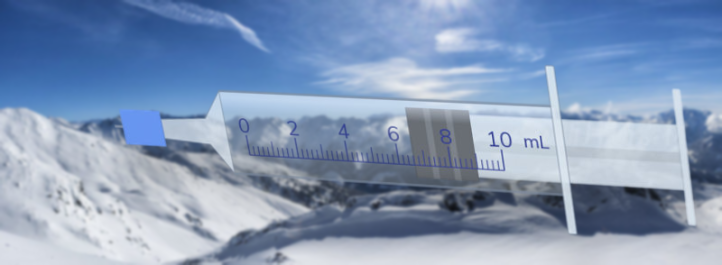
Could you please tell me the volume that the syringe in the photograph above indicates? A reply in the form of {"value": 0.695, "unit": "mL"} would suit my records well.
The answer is {"value": 6.6, "unit": "mL"}
